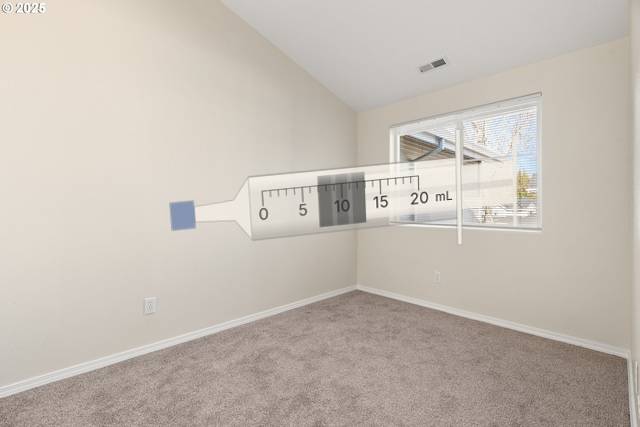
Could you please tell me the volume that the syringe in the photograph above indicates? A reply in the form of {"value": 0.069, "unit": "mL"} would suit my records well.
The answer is {"value": 7, "unit": "mL"}
